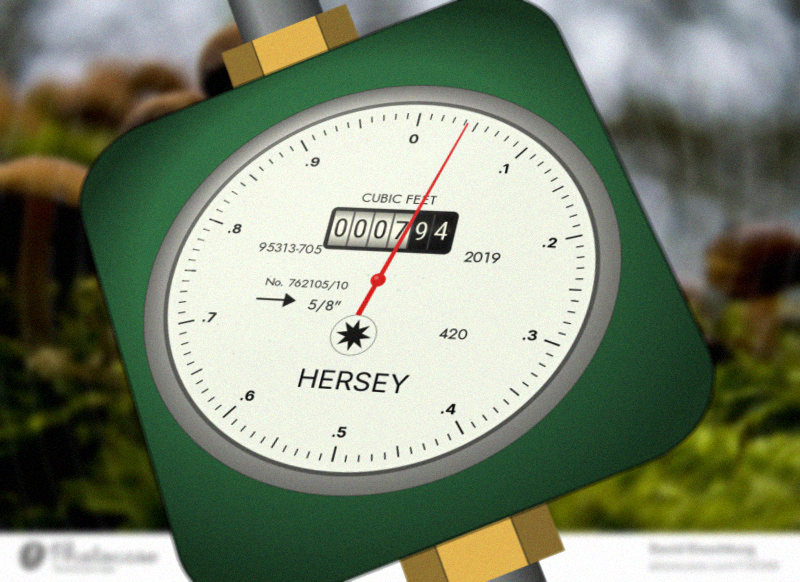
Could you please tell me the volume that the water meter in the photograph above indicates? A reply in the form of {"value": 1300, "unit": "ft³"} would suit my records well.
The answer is {"value": 794.04, "unit": "ft³"}
